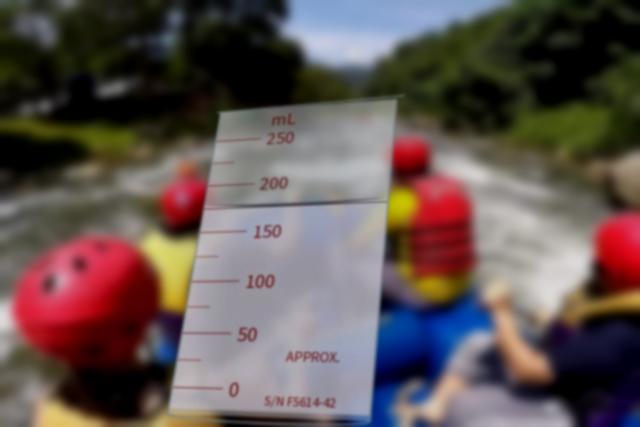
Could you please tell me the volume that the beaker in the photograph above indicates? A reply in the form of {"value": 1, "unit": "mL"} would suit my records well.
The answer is {"value": 175, "unit": "mL"}
